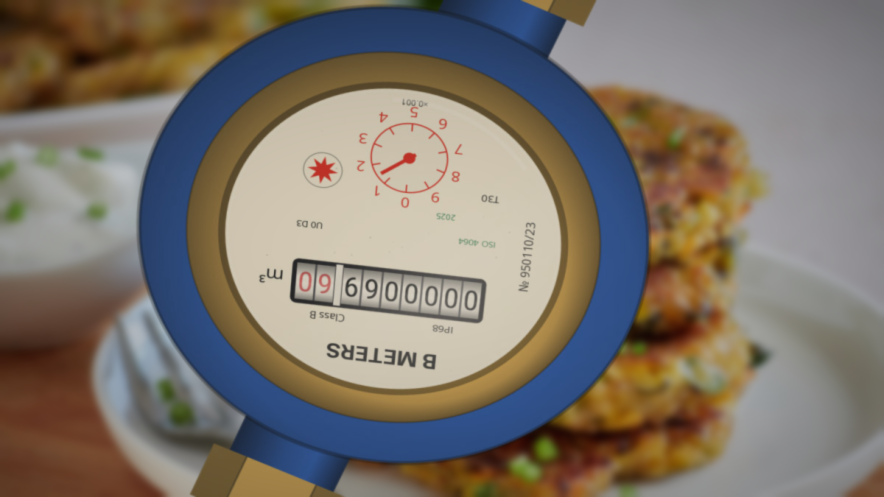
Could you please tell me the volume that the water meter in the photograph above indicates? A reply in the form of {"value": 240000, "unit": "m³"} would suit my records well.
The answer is {"value": 69.601, "unit": "m³"}
